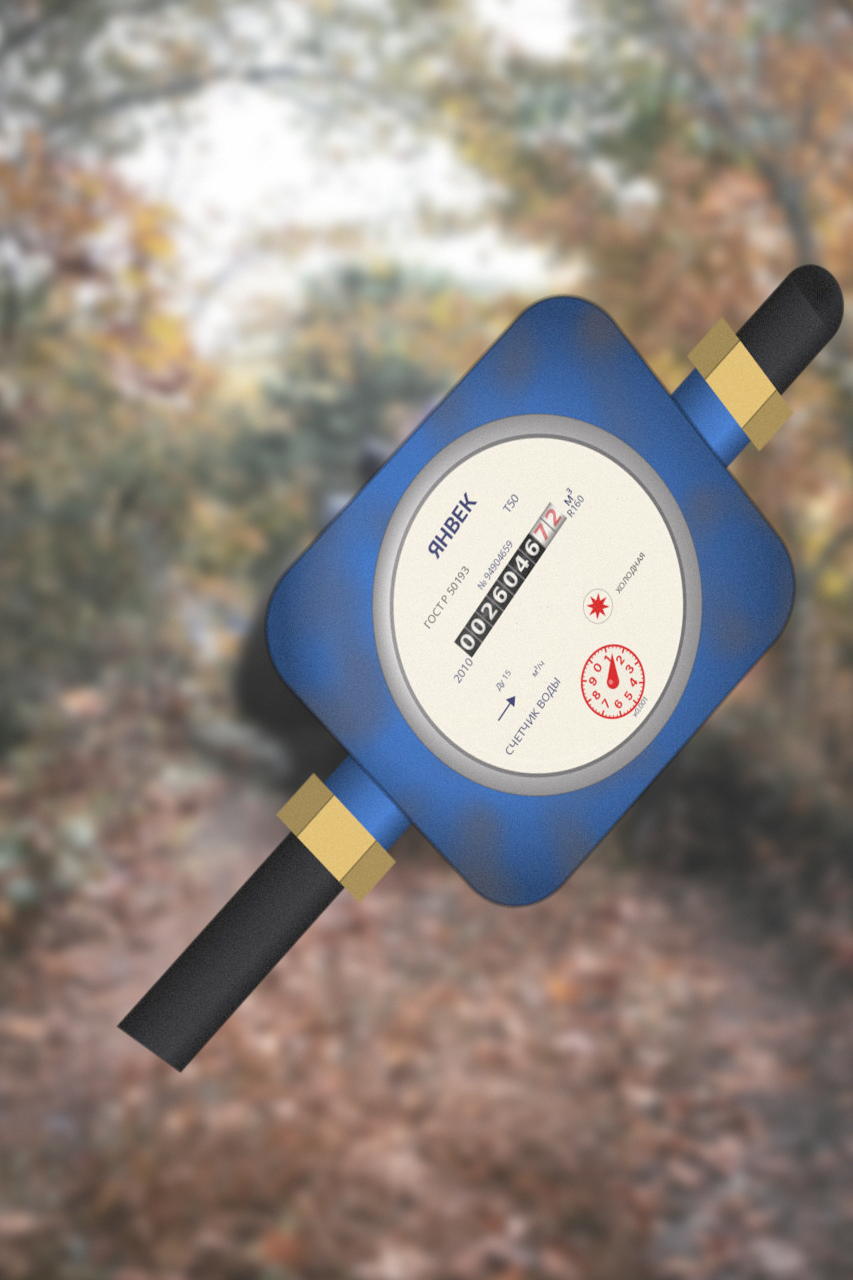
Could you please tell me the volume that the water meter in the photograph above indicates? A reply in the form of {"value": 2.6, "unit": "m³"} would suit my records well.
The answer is {"value": 26046.721, "unit": "m³"}
